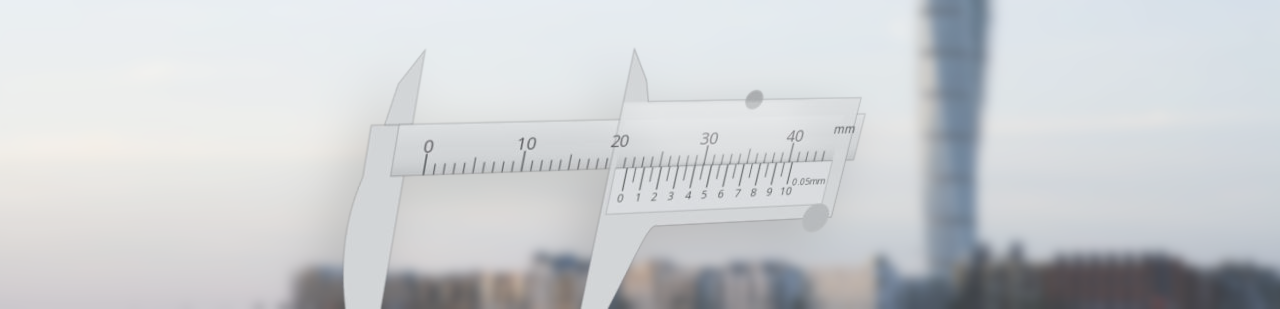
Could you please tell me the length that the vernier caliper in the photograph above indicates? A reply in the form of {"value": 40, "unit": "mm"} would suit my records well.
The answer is {"value": 21.4, "unit": "mm"}
